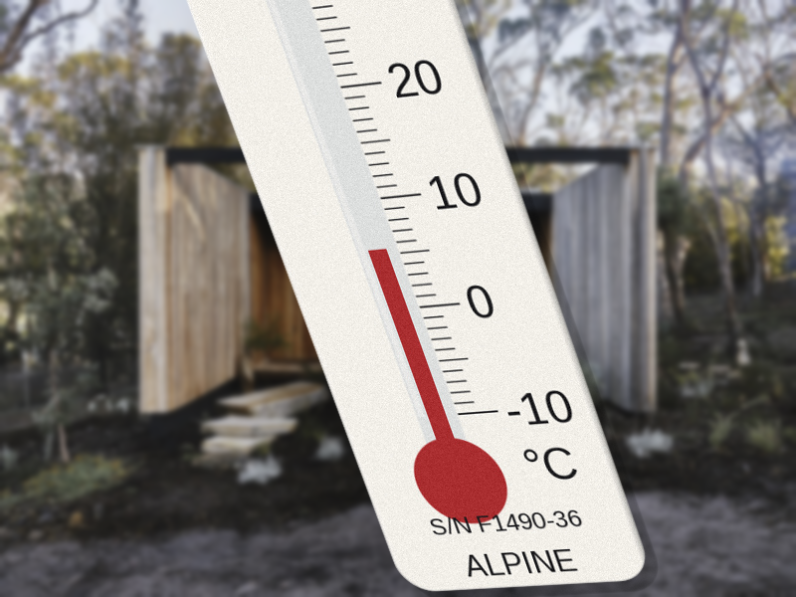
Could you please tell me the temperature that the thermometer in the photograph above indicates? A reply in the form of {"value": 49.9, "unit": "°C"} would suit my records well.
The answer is {"value": 5.5, "unit": "°C"}
